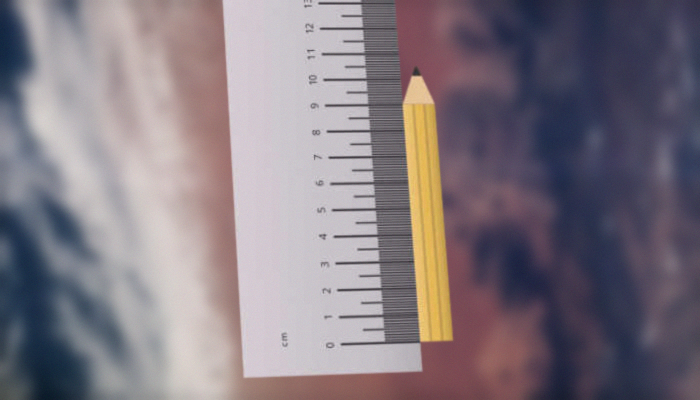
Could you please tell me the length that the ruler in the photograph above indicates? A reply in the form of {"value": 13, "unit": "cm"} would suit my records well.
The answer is {"value": 10.5, "unit": "cm"}
